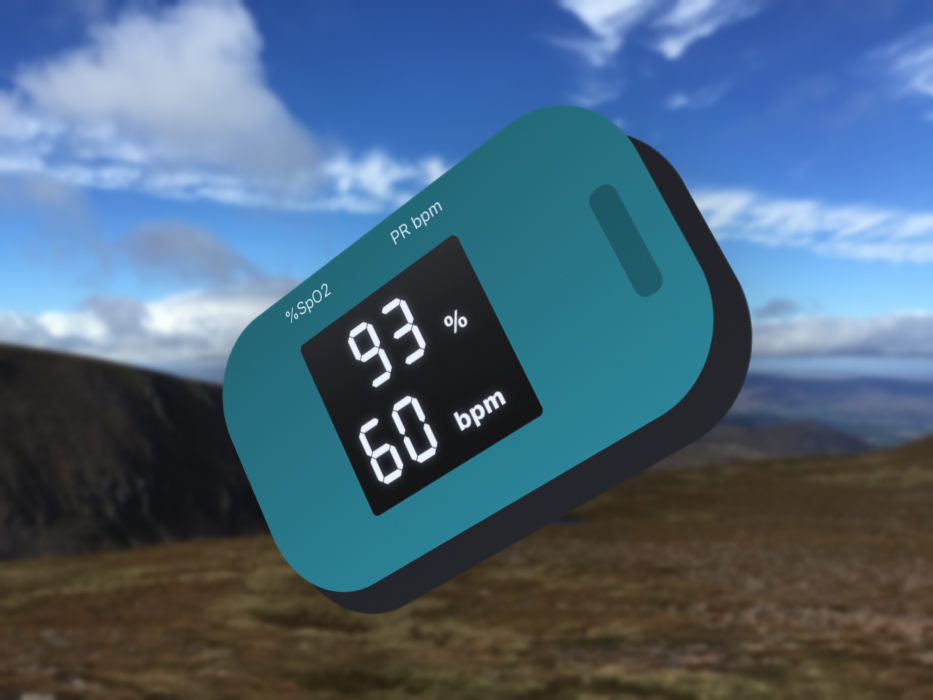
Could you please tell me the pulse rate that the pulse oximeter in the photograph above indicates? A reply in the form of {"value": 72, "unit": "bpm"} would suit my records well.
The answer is {"value": 60, "unit": "bpm"}
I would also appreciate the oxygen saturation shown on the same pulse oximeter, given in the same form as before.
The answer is {"value": 93, "unit": "%"}
